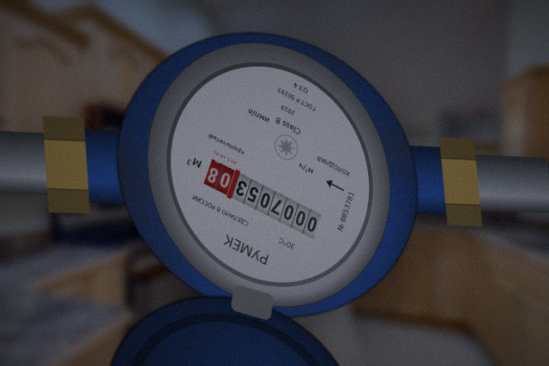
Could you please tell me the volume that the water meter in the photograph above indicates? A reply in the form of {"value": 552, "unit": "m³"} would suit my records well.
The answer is {"value": 7053.08, "unit": "m³"}
